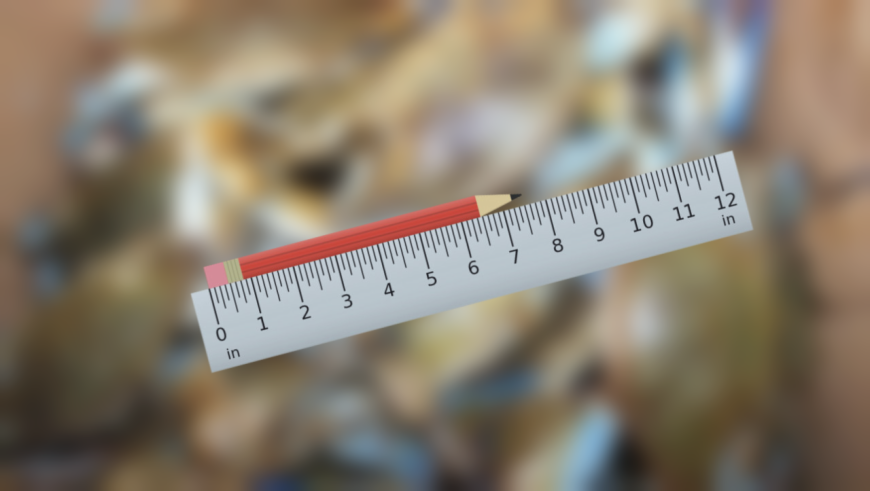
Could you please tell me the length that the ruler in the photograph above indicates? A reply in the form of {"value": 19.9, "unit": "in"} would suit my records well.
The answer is {"value": 7.5, "unit": "in"}
